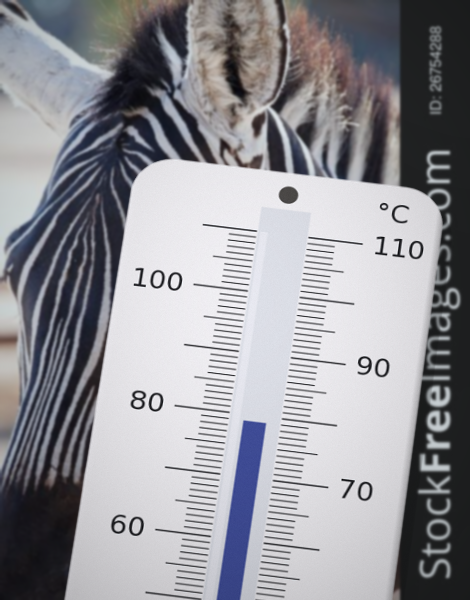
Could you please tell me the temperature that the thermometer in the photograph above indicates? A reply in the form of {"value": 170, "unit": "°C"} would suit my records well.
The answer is {"value": 79, "unit": "°C"}
